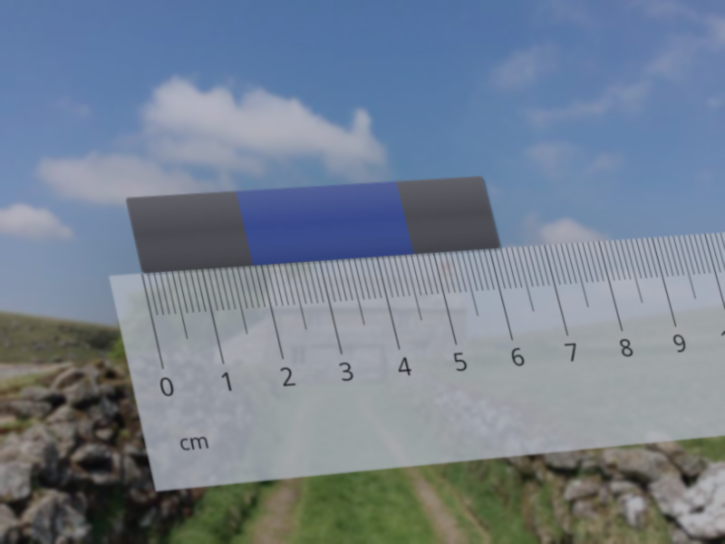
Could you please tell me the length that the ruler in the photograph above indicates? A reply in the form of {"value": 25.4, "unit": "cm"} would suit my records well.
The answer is {"value": 6.2, "unit": "cm"}
